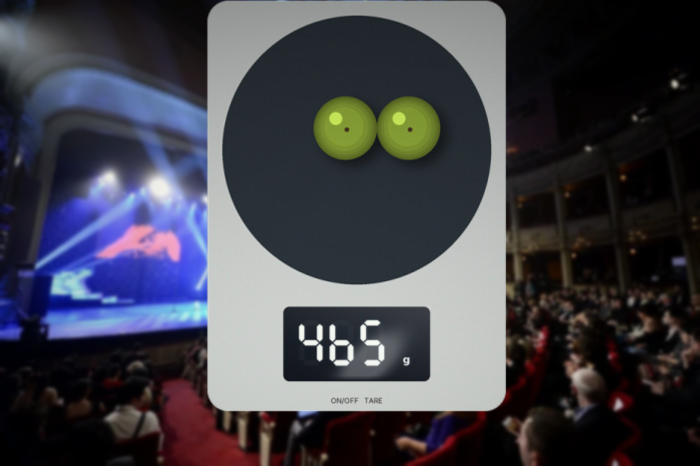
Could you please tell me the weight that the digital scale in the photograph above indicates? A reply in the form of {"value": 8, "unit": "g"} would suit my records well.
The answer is {"value": 465, "unit": "g"}
